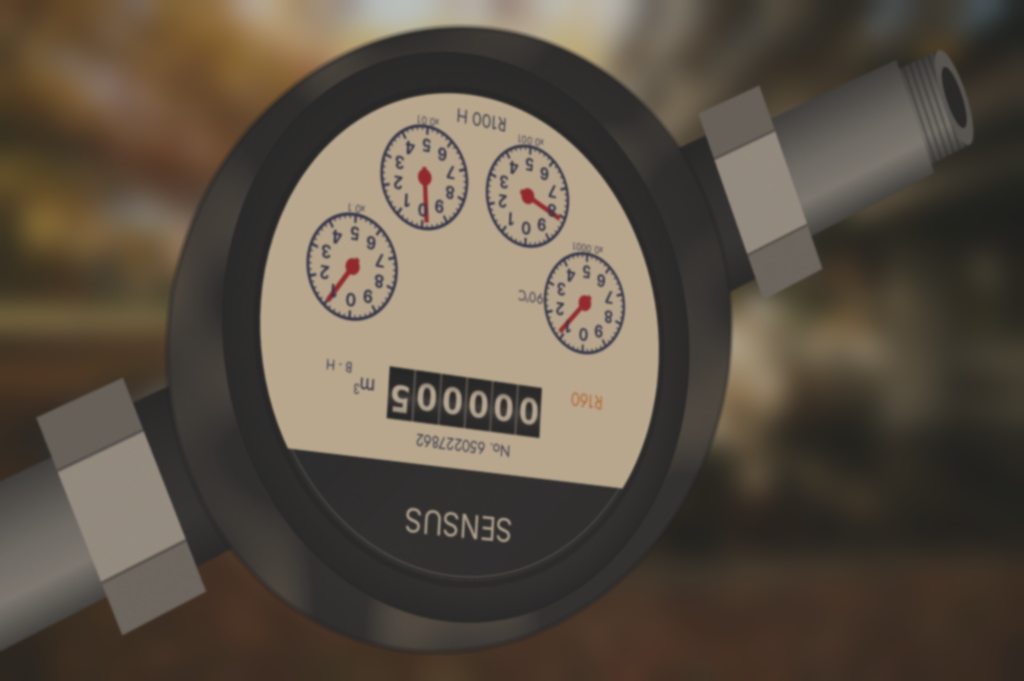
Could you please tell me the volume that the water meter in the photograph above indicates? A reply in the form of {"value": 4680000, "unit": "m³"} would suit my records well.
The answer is {"value": 5.0981, "unit": "m³"}
